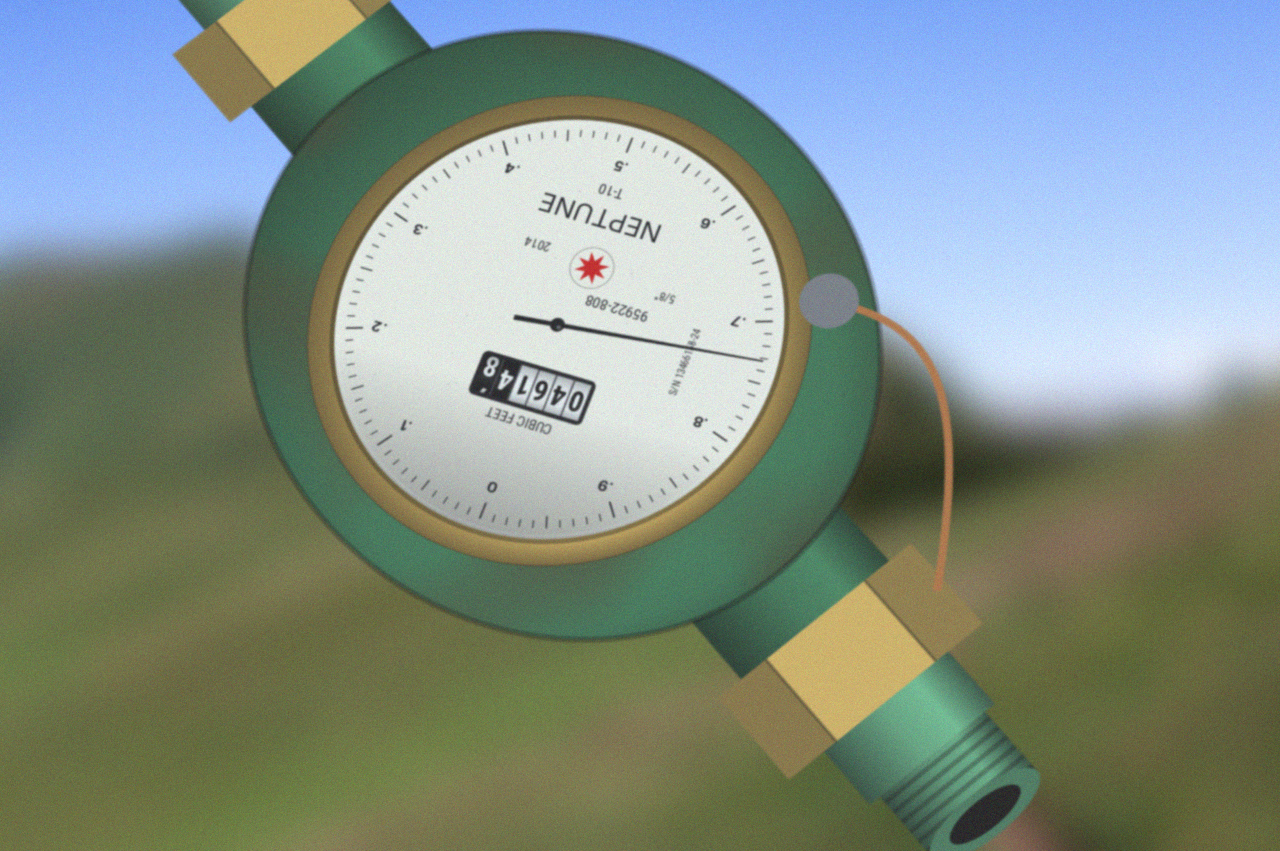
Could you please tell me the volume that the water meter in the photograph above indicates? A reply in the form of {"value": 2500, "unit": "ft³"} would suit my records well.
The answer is {"value": 46147.73, "unit": "ft³"}
